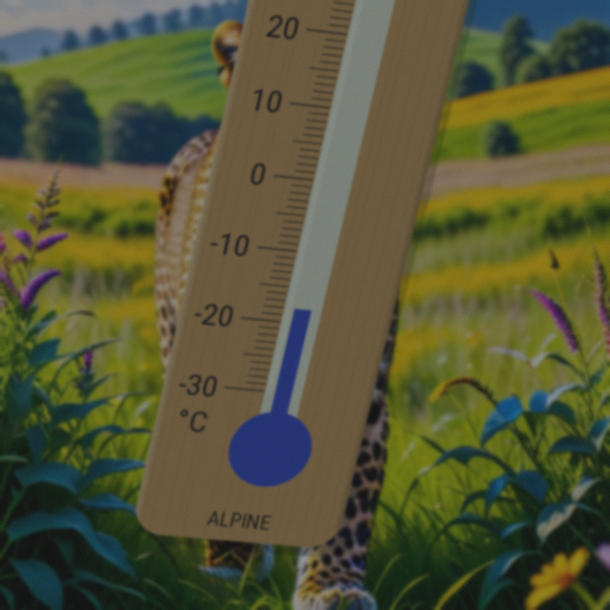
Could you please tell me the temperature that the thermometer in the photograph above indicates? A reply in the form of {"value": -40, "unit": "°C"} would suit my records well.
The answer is {"value": -18, "unit": "°C"}
